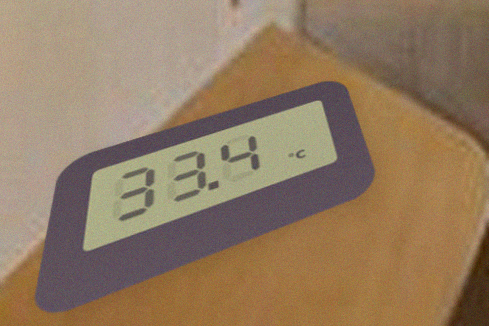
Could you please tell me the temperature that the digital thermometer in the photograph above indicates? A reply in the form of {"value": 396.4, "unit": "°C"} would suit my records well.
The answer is {"value": 33.4, "unit": "°C"}
